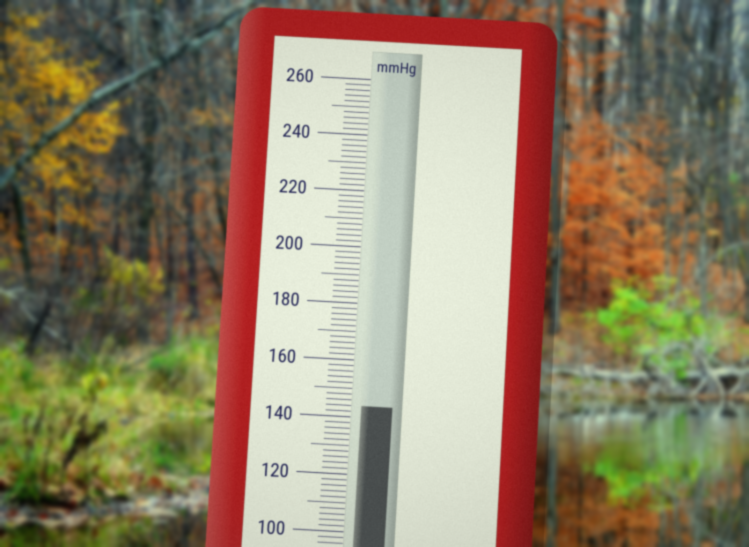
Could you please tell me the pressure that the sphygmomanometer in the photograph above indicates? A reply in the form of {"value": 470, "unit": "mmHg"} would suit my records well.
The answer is {"value": 144, "unit": "mmHg"}
